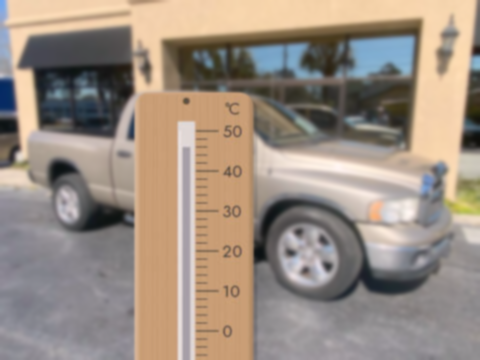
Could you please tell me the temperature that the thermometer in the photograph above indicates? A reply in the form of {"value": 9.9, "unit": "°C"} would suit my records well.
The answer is {"value": 46, "unit": "°C"}
